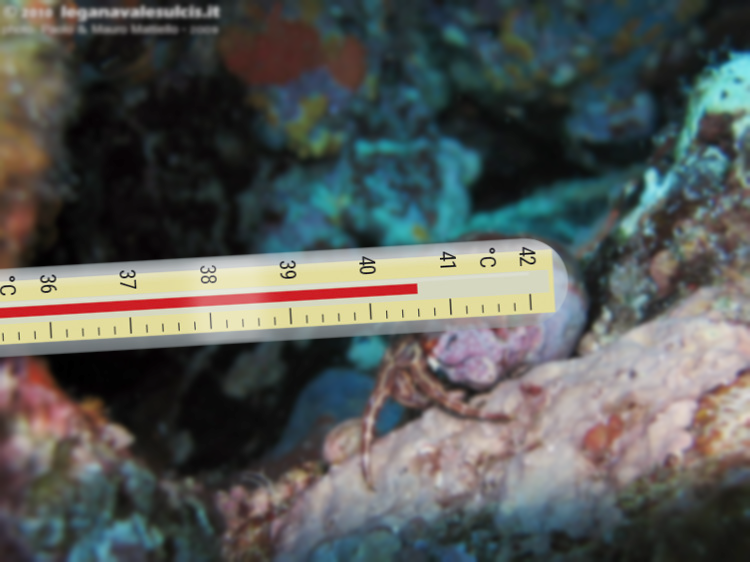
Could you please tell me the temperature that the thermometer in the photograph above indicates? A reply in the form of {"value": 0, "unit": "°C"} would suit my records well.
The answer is {"value": 40.6, "unit": "°C"}
